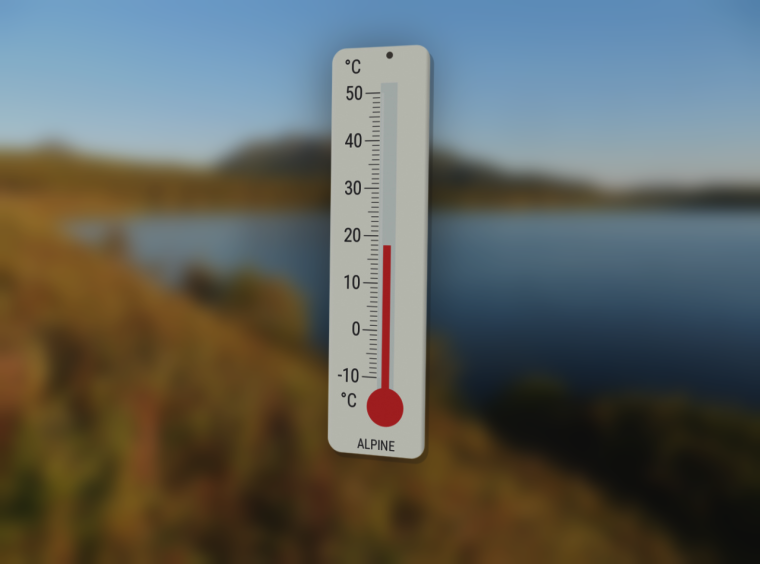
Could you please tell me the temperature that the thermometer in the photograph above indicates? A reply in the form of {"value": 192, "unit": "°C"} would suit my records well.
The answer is {"value": 18, "unit": "°C"}
